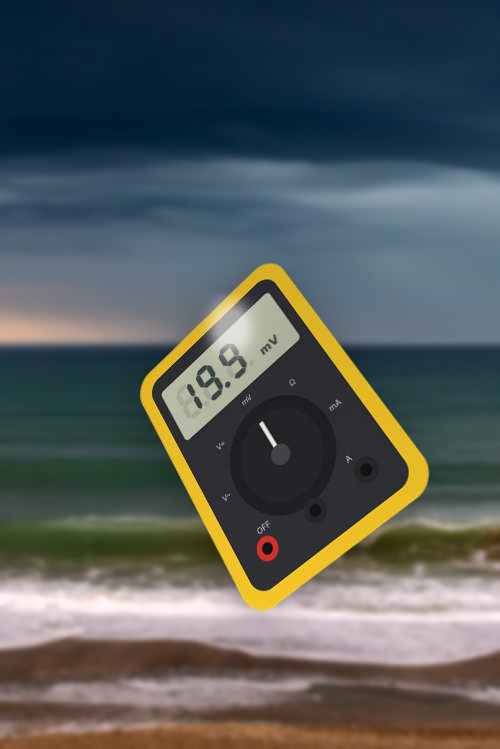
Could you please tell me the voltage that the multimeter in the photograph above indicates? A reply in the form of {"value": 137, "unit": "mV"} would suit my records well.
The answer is {"value": 19.9, "unit": "mV"}
